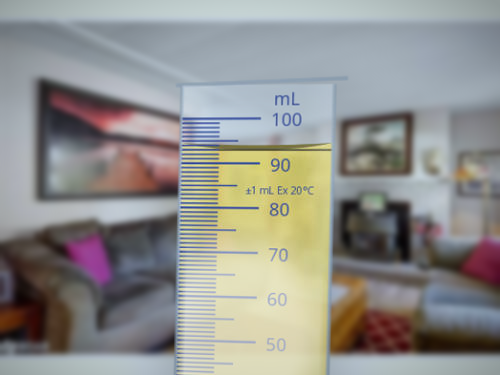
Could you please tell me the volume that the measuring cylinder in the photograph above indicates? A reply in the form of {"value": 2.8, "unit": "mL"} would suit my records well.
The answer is {"value": 93, "unit": "mL"}
